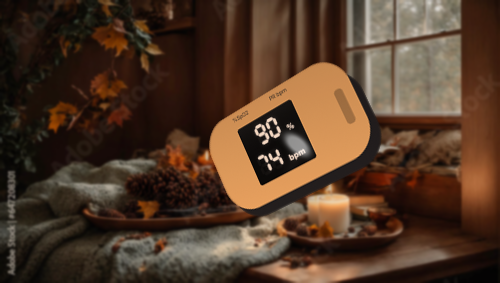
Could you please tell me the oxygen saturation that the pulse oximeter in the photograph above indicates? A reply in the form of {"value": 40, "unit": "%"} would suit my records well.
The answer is {"value": 90, "unit": "%"}
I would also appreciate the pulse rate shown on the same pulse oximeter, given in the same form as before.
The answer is {"value": 74, "unit": "bpm"}
